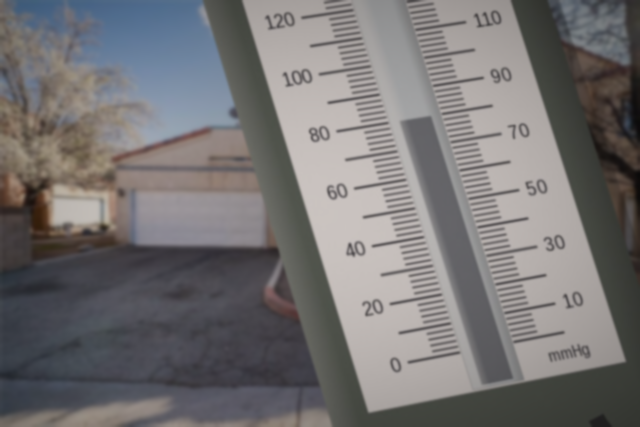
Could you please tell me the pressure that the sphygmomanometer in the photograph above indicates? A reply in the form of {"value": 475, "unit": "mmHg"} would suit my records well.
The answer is {"value": 80, "unit": "mmHg"}
